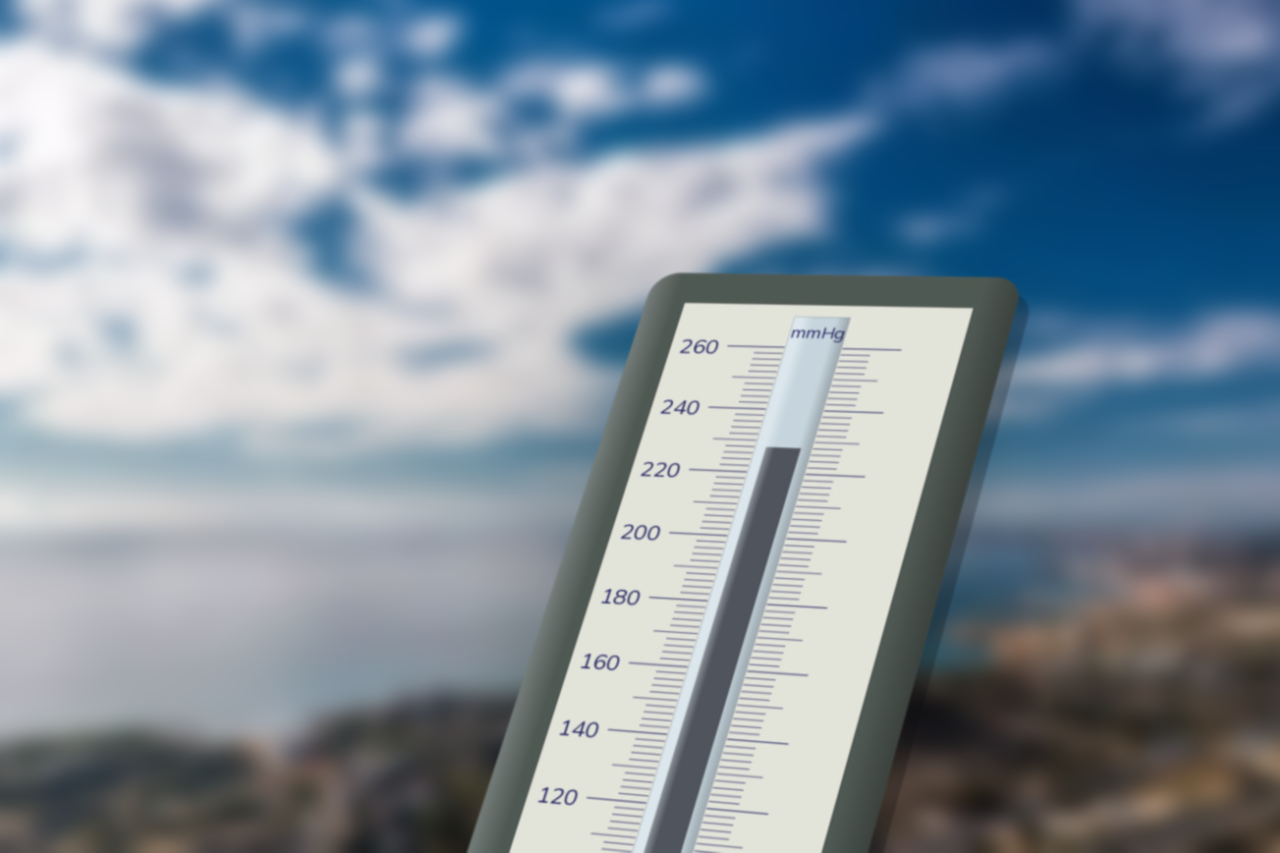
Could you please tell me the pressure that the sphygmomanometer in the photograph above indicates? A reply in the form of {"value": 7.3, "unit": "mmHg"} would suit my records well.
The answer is {"value": 228, "unit": "mmHg"}
